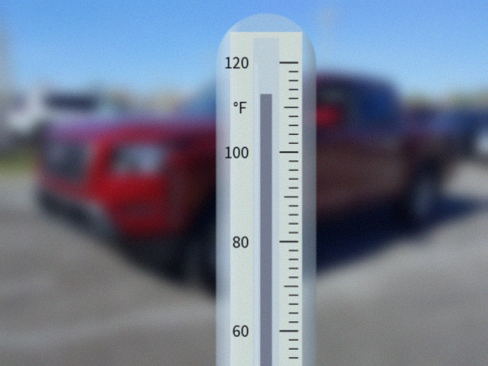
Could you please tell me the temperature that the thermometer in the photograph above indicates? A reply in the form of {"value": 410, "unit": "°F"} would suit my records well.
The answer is {"value": 113, "unit": "°F"}
